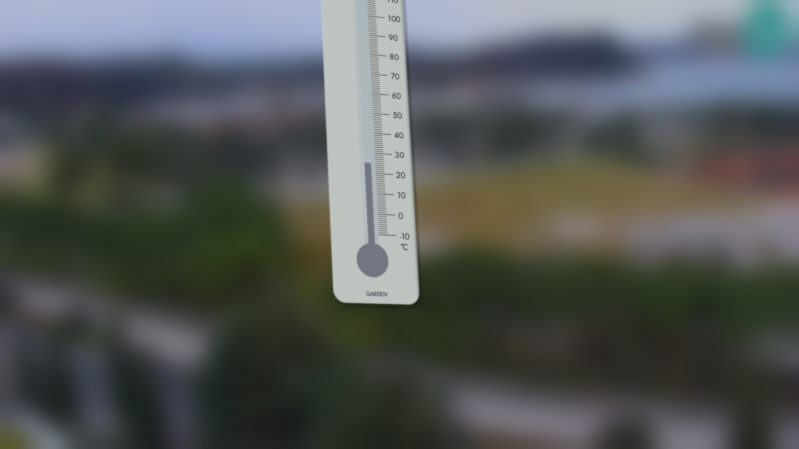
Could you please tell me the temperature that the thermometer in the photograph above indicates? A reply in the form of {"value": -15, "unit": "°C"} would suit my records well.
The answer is {"value": 25, "unit": "°C"}
